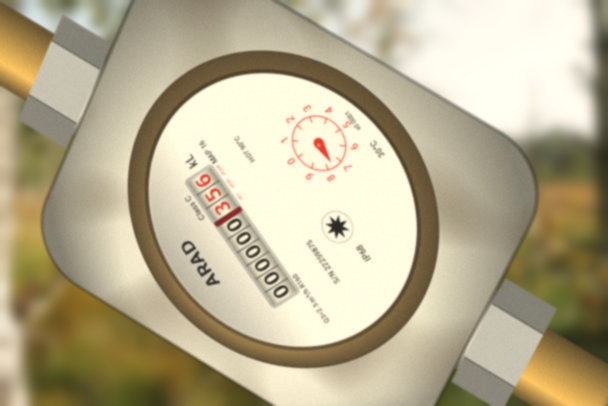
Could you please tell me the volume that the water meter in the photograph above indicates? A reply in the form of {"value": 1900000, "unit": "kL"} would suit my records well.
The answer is {"value": 0.3567, "unit": "kL"}
